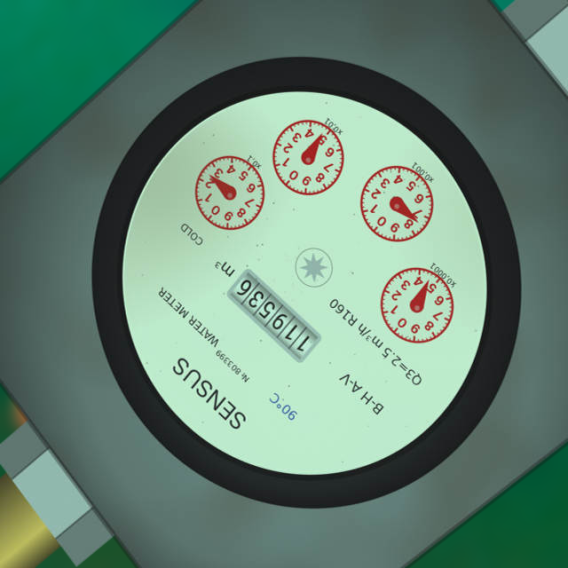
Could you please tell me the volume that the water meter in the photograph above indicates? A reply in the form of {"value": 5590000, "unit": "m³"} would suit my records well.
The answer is {"value": 119536.2474, "unit": "m³"}
